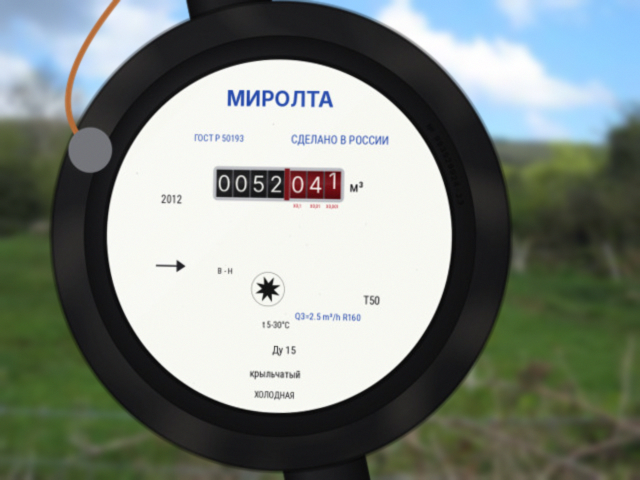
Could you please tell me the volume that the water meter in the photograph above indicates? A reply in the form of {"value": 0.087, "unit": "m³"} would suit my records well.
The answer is {"value": 52.041, "unit": "m³"}
